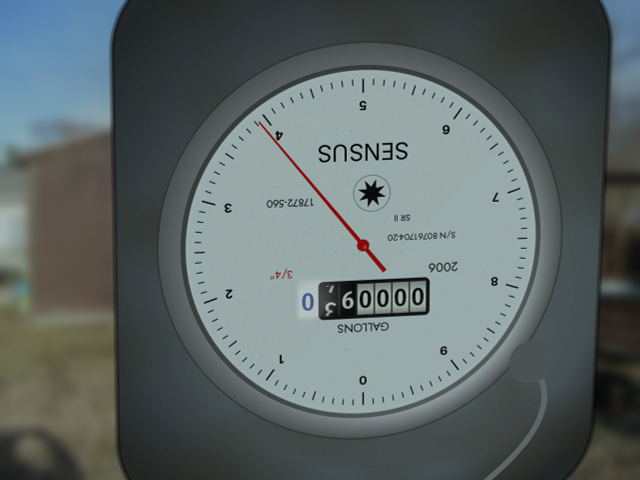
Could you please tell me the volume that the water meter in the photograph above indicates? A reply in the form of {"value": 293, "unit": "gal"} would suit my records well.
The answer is {"value": 933.9, "unit": "gal"}
